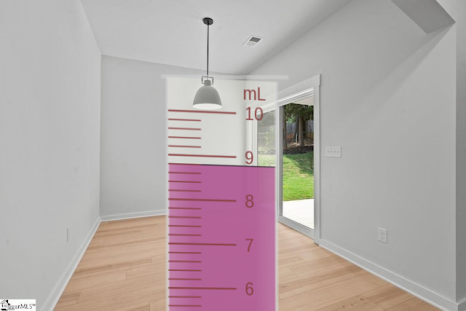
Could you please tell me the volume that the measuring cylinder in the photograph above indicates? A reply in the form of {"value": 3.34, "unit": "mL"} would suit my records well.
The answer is {"value": 8.8, "unit": "mL"}
